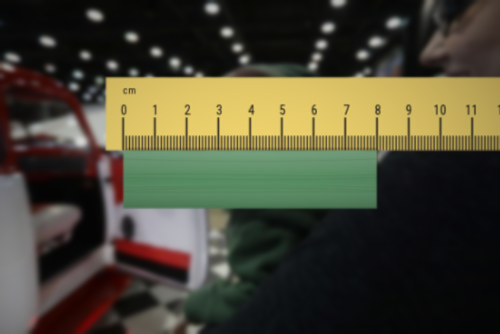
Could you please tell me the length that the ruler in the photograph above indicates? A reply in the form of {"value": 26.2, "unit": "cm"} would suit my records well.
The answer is {"value": 8, "unit": "cm"}
